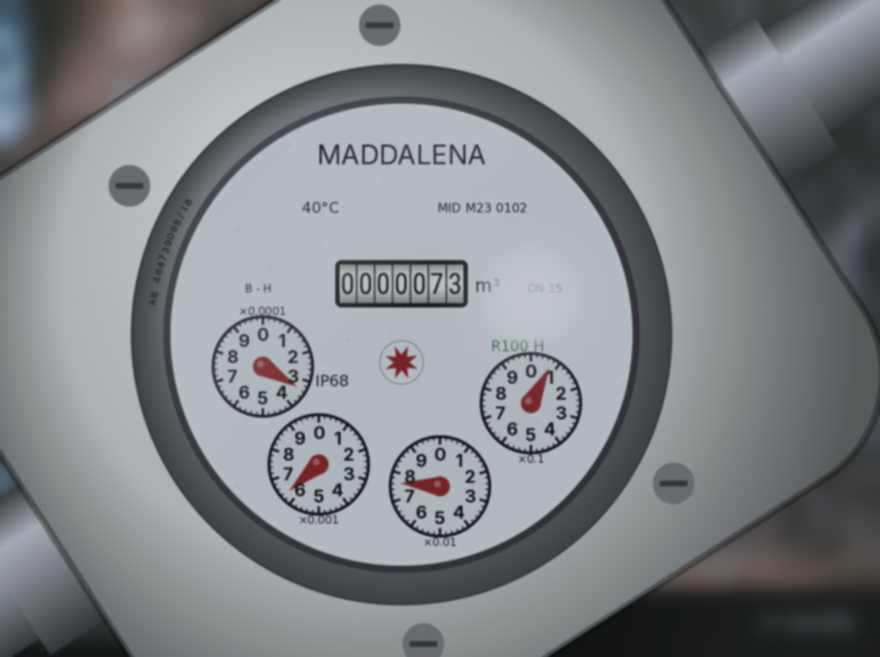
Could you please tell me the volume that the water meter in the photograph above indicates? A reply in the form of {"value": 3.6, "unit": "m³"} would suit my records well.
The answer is {"value": 73.0763, "unit": "m³"}
